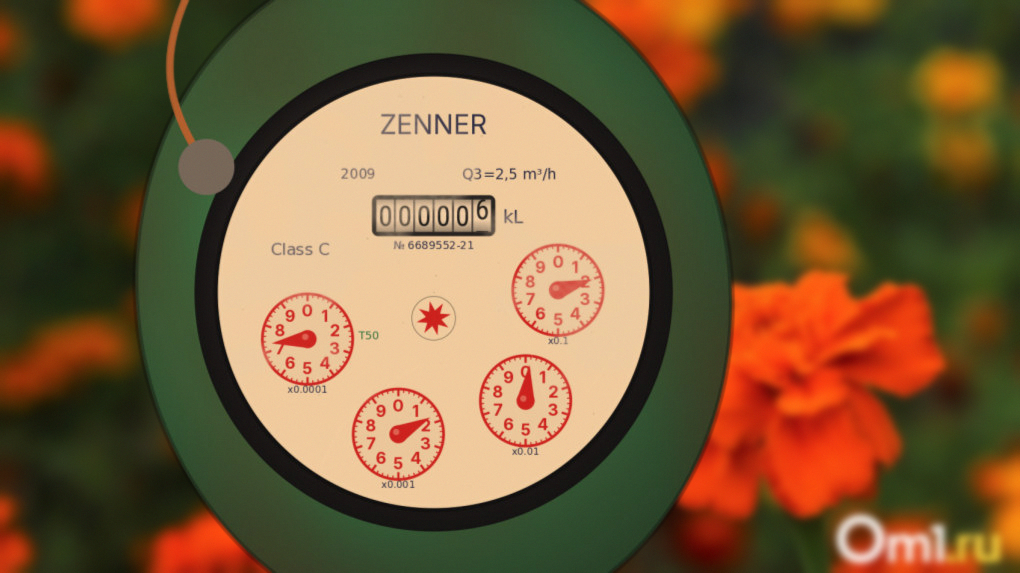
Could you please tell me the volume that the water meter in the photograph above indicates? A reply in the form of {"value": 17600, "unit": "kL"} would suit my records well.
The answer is {"value": 6.2017, "unit": "kL"}
